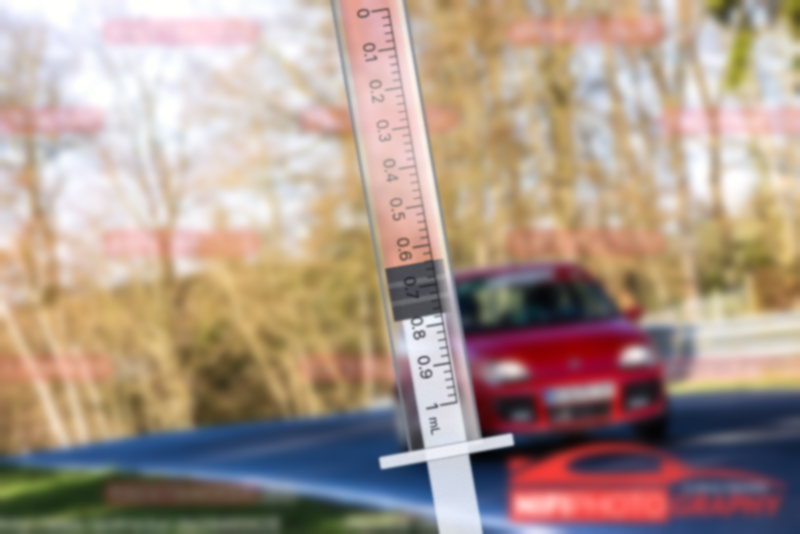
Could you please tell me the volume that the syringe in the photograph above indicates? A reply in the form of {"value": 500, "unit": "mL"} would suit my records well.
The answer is {"value": 0.64, "unit": "mL"}
